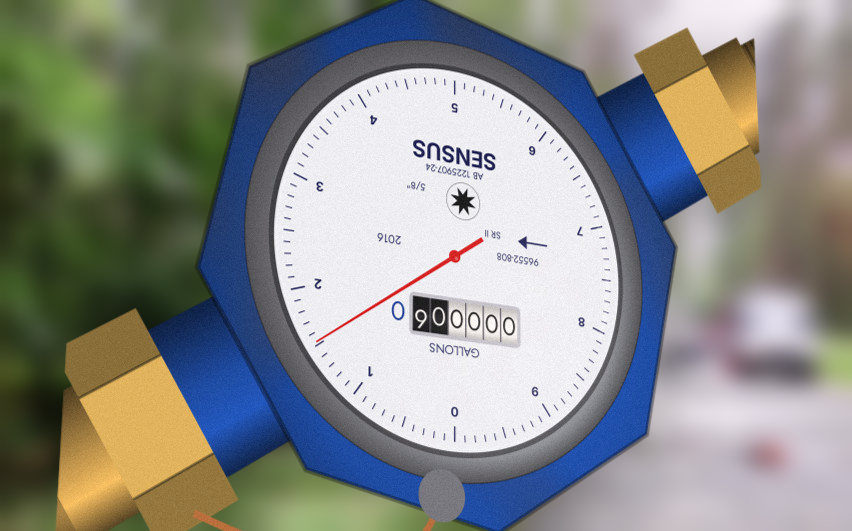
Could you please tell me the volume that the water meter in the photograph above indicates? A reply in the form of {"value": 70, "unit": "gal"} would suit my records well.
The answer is {"value": 61.5, "unit": "gal"}
